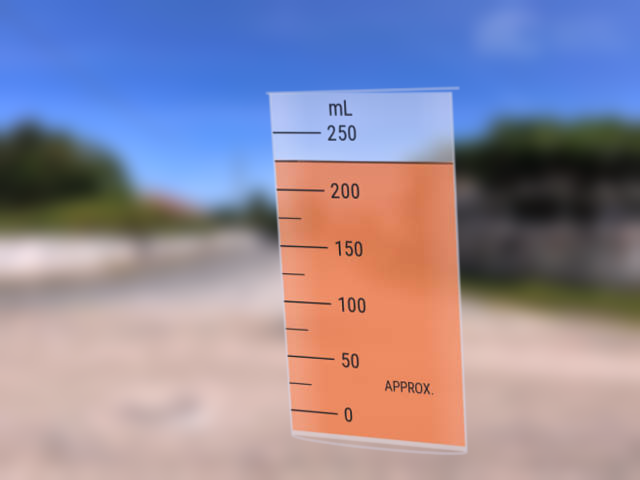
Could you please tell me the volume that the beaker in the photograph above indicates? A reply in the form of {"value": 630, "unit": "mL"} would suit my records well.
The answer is {"value": 225, "unit": "mL"}
